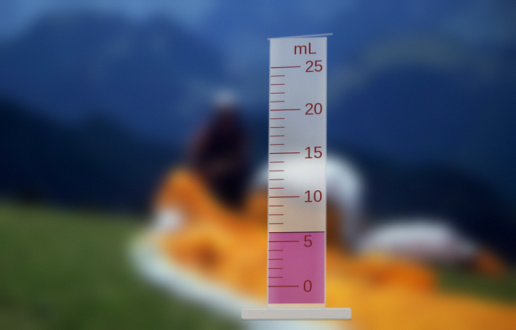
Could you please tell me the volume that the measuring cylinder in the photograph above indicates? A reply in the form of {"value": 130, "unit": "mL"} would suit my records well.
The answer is {"value": 6, "unit": "mL"}
